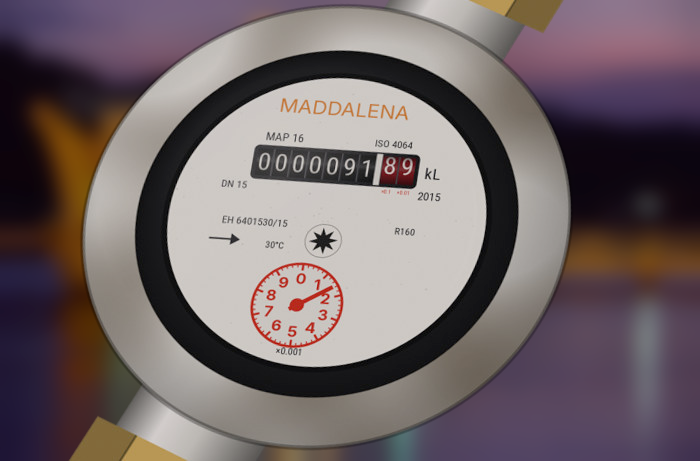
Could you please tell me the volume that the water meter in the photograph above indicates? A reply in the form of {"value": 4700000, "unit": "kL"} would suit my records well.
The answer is {"value": 91.891, "unit": "kL"}
